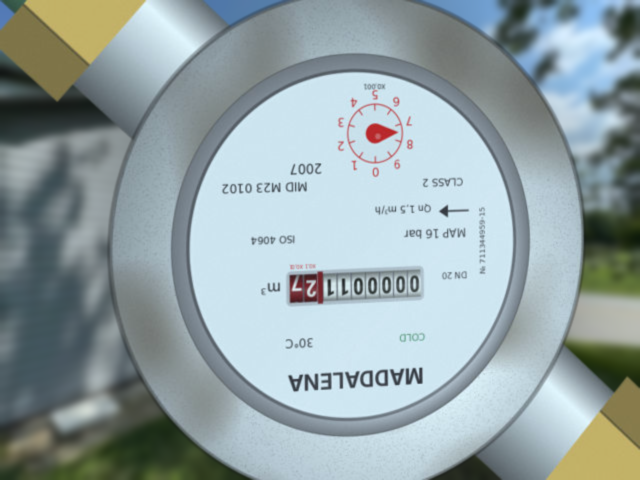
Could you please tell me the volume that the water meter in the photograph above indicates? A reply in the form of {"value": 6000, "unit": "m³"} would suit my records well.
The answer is {"value": 11.267, "unit": "m³"}
